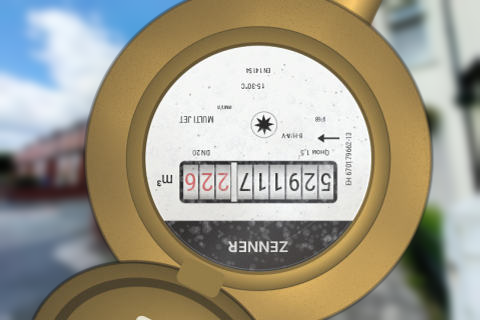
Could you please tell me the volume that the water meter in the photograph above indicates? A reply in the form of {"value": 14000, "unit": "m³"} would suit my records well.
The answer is {"value": 529117.226, "unit": "m³"}
